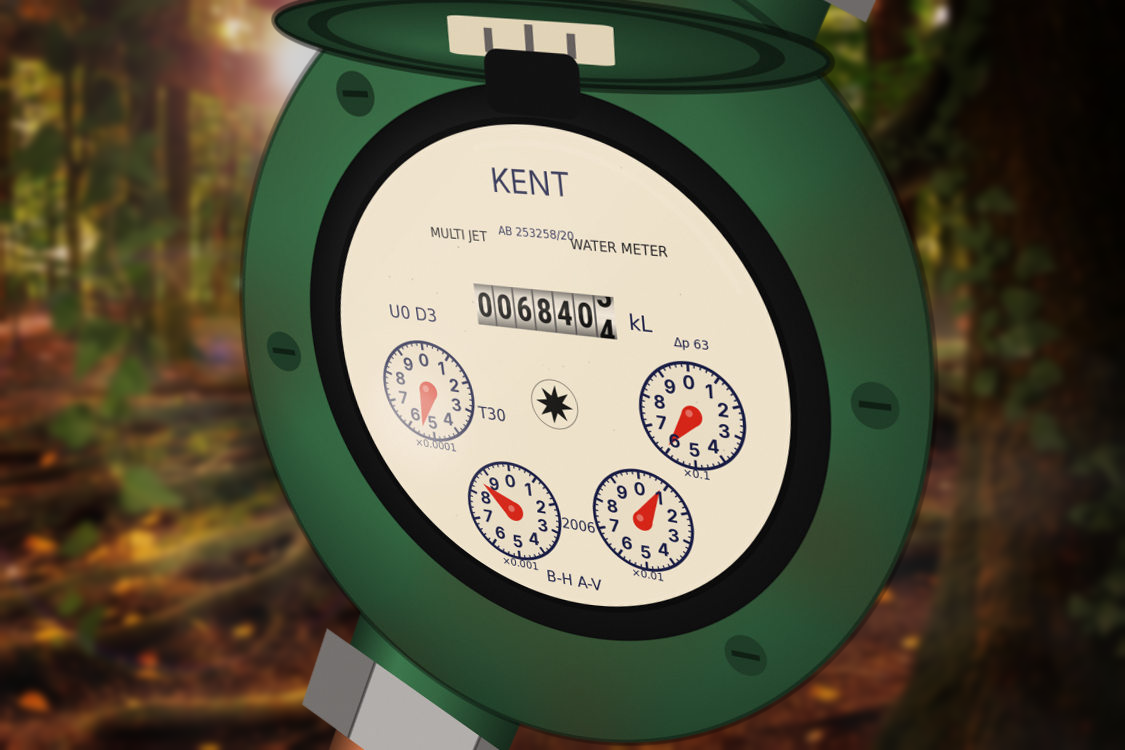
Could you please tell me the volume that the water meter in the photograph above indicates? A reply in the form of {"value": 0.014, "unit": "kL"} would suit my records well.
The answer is {"value": 68403.6085, "unit": "kL"}
